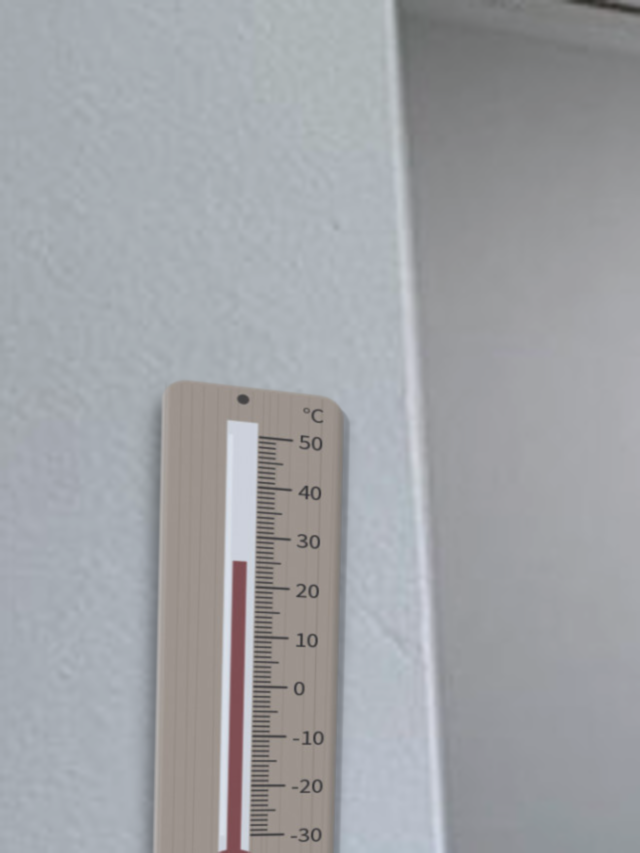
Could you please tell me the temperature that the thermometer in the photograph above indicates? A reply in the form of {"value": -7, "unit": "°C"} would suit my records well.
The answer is {"value": 25, "unit": "°C"}
